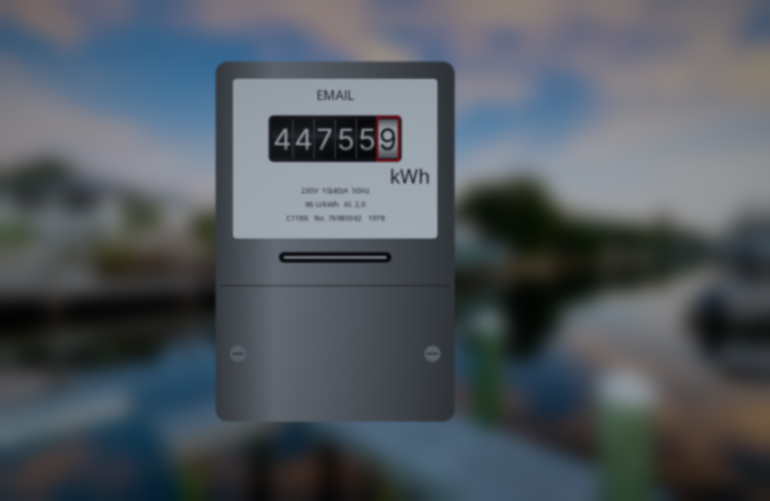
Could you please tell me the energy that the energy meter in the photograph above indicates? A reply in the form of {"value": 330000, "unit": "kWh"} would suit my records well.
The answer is {"value": 44755.9, "unit": "kWh"}
